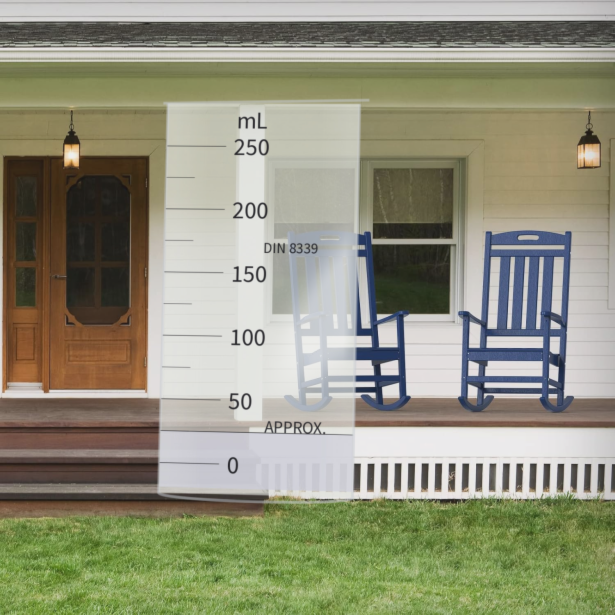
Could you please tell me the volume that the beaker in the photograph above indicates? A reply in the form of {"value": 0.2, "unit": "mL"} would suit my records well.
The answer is {"value": 25, "unit": "mL"}
